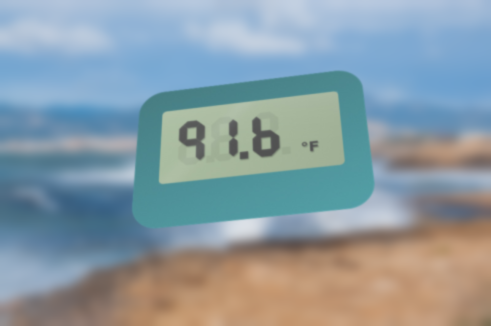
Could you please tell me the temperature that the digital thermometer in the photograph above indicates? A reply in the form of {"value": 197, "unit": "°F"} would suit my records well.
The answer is {"value": 91.6, "unit": "°F"}
